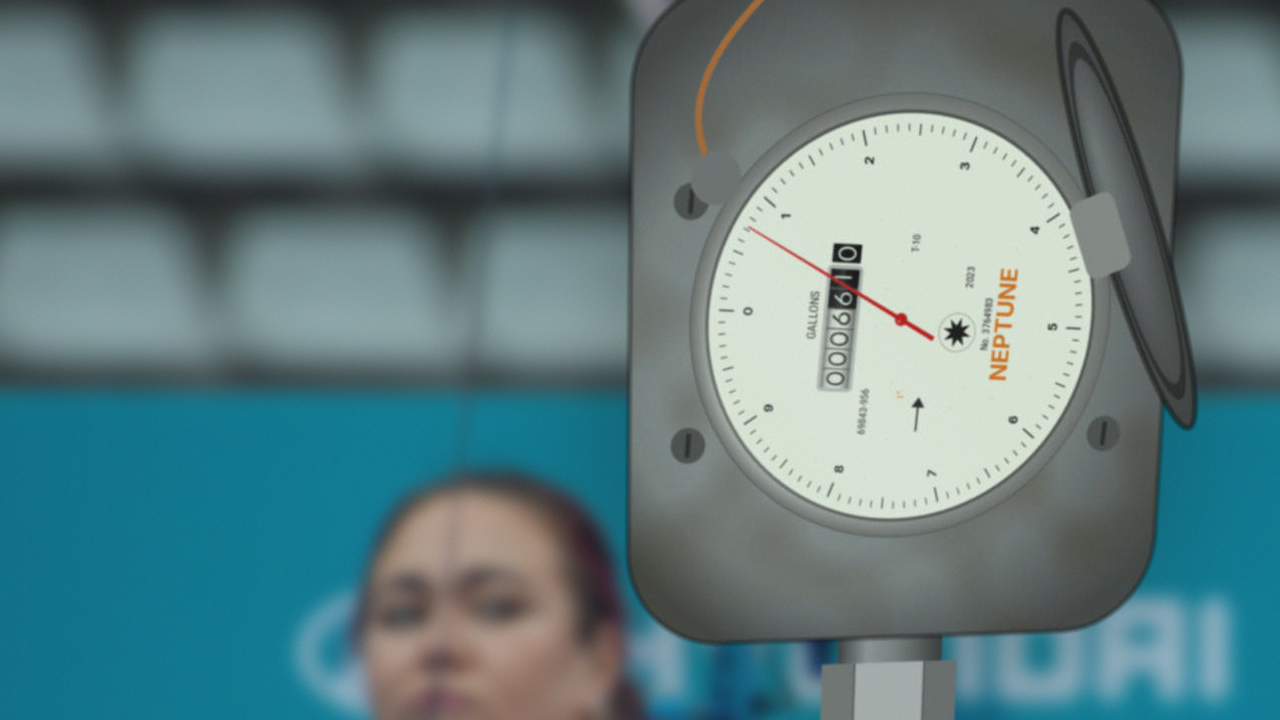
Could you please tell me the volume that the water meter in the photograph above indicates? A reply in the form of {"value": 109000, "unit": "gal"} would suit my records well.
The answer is {"value": 6610.7, "unit": "gal"}
